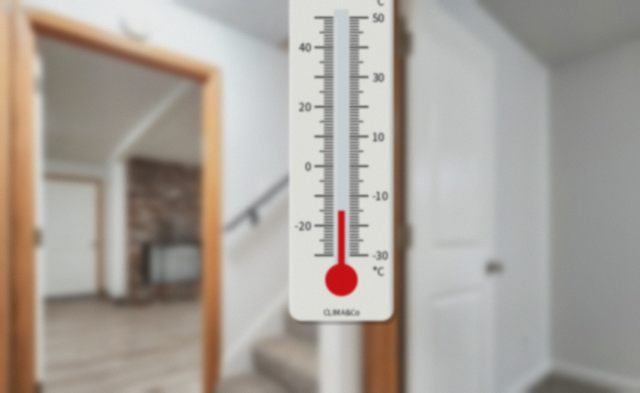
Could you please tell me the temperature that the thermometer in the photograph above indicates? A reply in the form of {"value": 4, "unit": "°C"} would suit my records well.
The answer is {"value": -15, "unit": "°C"}
